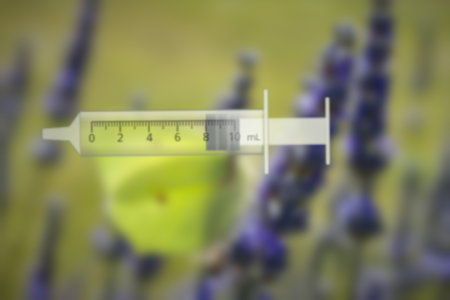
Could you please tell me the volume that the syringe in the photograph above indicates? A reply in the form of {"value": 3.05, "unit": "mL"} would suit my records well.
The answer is {"value": 8, "unit": "mL"}
